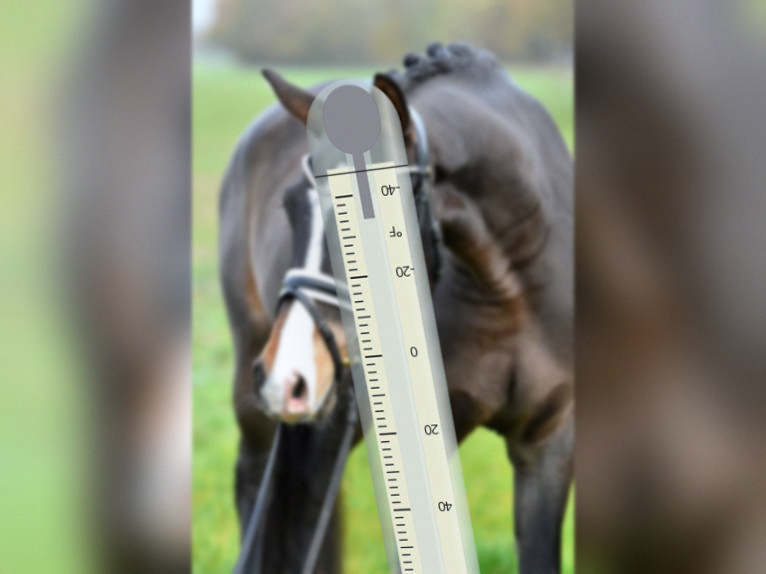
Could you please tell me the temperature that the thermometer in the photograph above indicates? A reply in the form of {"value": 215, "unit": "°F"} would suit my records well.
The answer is {"value": -34, "unit": "°F"}
